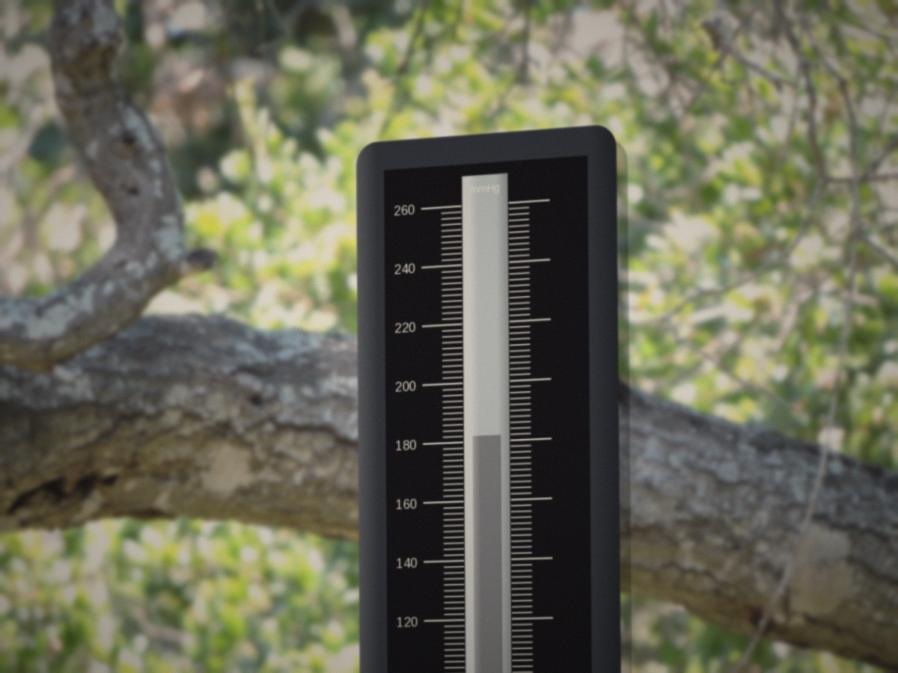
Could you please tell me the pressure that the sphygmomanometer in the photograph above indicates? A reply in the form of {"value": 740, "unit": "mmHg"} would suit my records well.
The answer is {"value": 182, "unit": "mmHg"}
